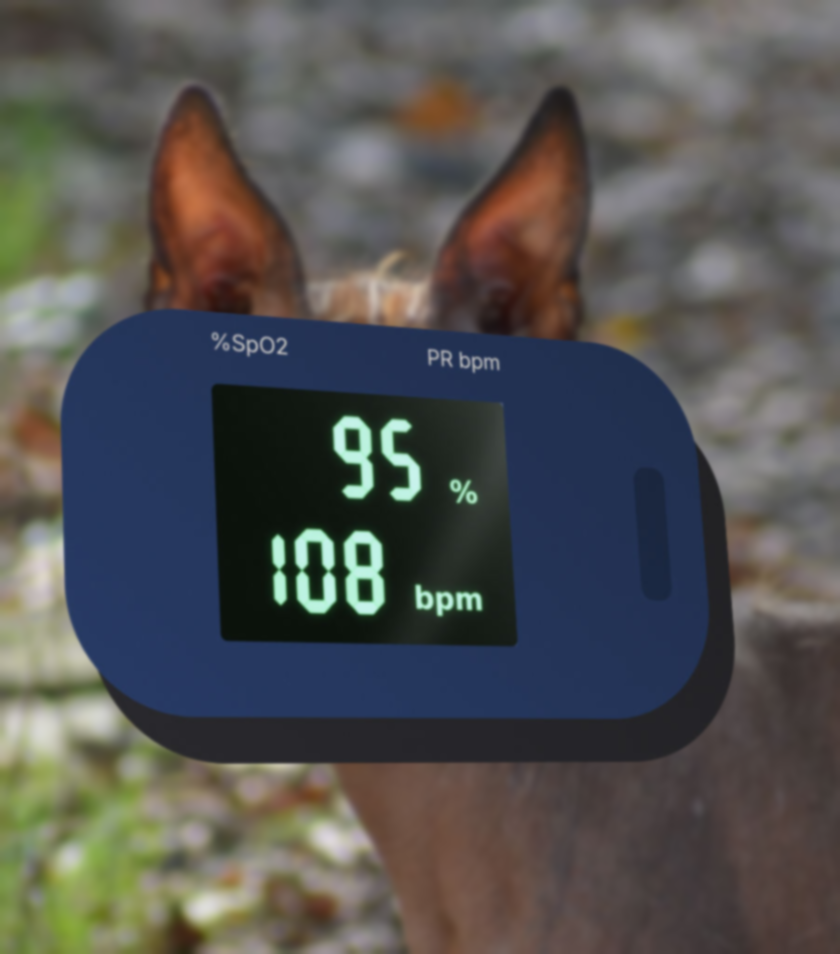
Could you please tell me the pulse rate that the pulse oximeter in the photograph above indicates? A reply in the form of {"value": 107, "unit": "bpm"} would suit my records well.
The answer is {"value": 108, "unit": "bpm"}
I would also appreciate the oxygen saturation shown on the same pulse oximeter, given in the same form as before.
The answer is {"value": 95, "unit": "%"}
